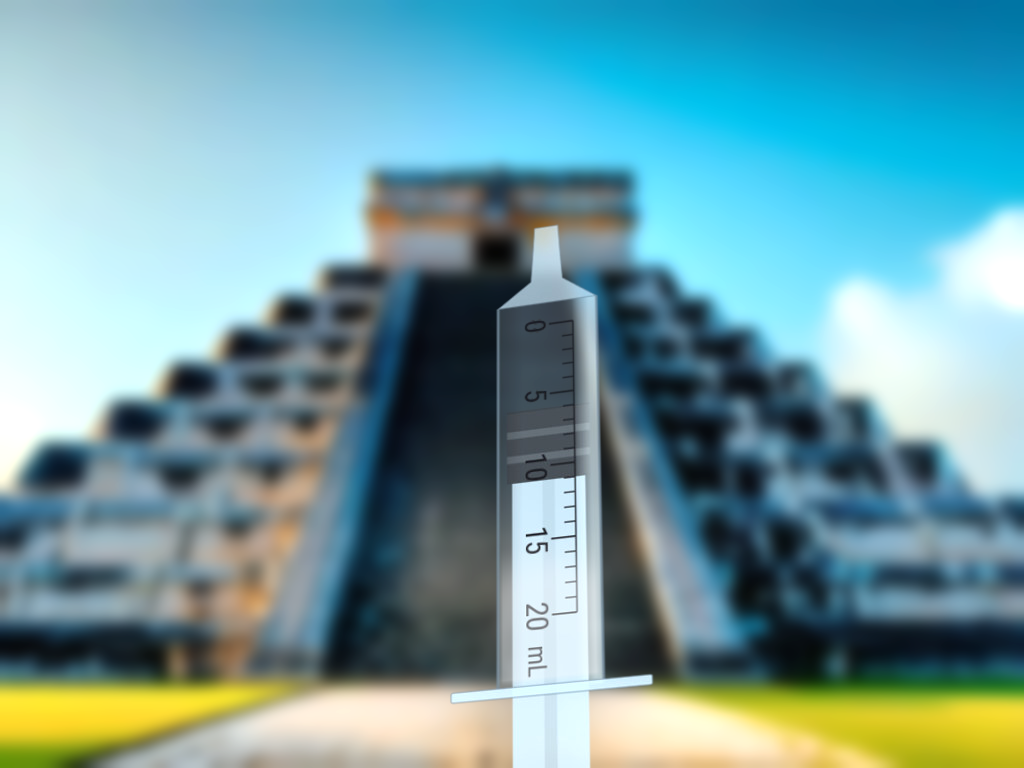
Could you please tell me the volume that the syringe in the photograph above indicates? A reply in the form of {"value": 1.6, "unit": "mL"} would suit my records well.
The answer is {"value": 6, "unit": "mL"}
